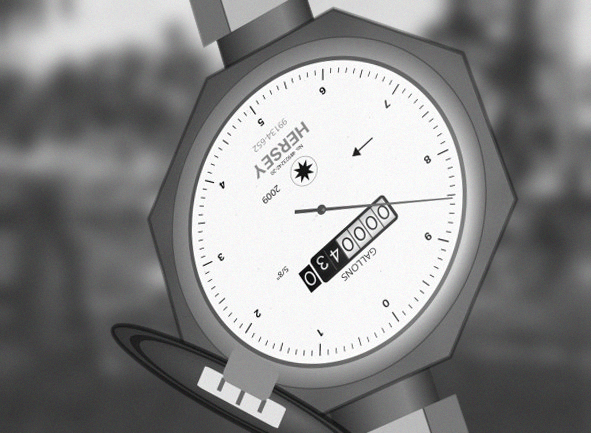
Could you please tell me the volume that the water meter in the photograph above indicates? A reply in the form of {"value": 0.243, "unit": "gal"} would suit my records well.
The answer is {"value": 428.5, "unit": "gal"}
